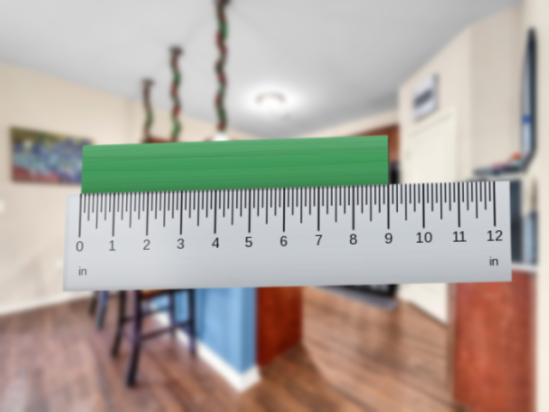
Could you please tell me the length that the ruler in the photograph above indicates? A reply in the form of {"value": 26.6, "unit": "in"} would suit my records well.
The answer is {"value": 9, "unit": "in"}
